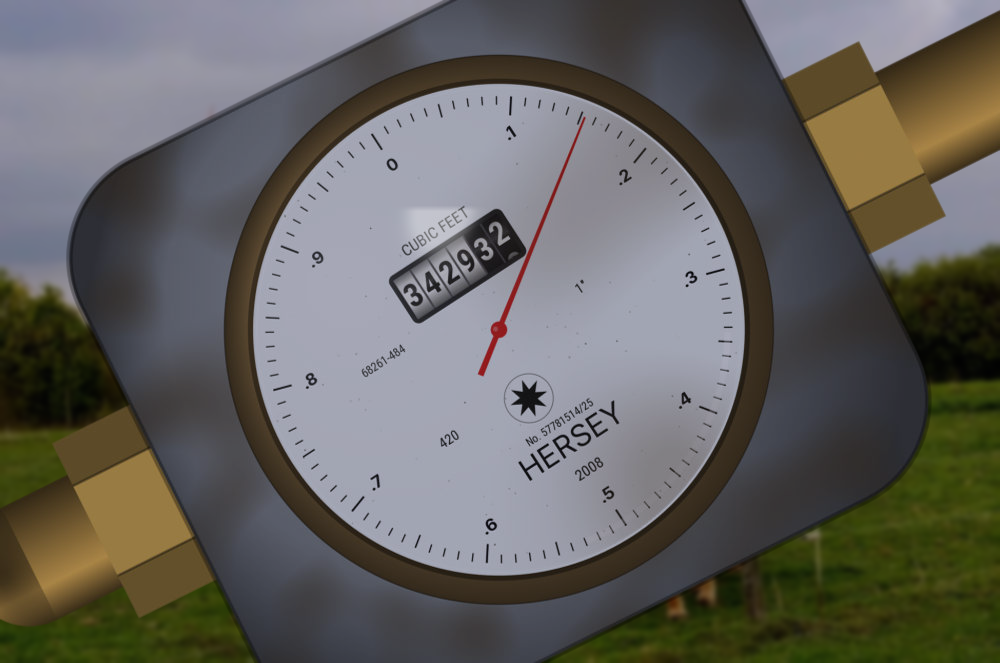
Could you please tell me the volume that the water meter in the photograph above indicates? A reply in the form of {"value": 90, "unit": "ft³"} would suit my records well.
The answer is {"value": 342932.15, "unit": "ft³"}
